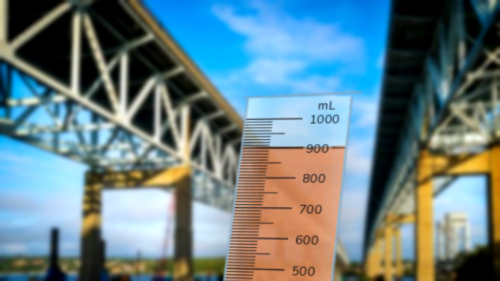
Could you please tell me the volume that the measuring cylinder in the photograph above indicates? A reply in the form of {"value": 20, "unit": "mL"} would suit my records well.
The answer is {"value": 900, "unit": "mL"}
